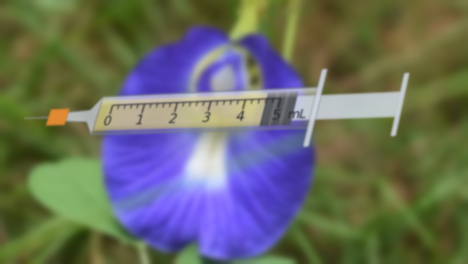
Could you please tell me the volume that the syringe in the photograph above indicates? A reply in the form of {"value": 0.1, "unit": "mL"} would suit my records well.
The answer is {"value": 4.6, "unit": "mL"}
